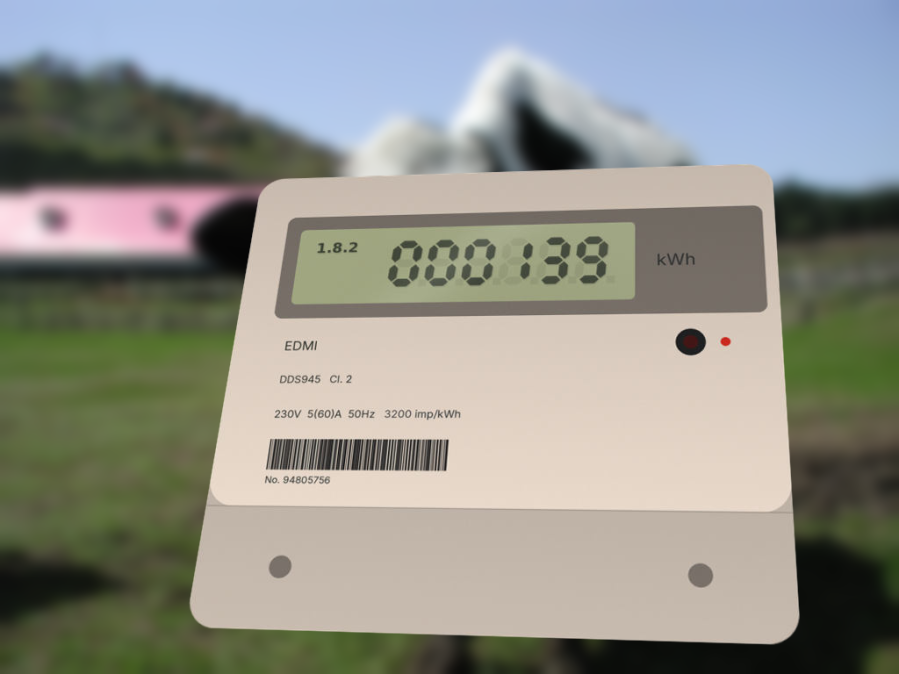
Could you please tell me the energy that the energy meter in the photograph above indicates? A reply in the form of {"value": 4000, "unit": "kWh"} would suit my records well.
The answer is {"value": 139, "unit": "kWh"}
